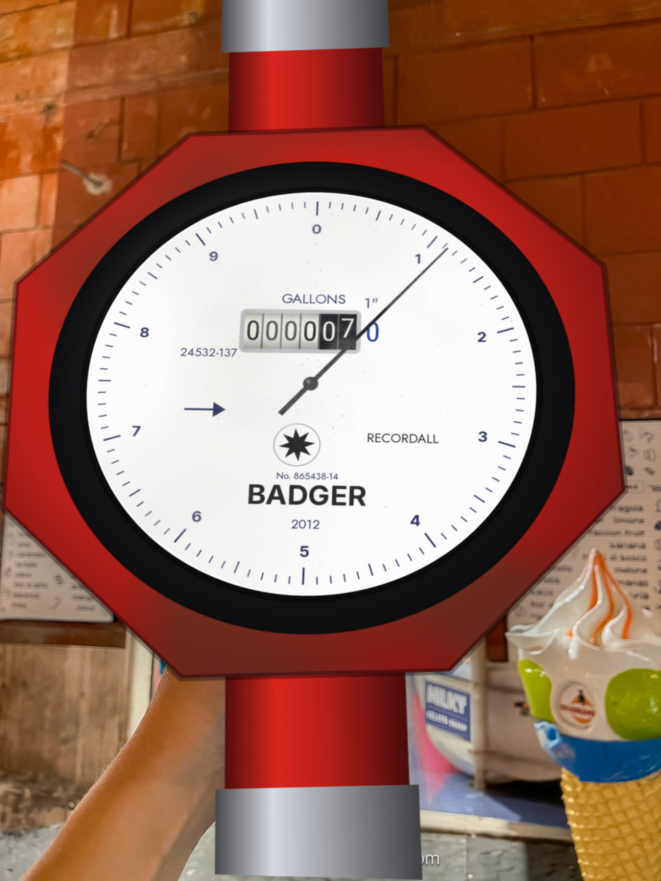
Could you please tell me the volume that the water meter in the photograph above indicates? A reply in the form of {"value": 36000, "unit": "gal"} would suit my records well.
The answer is {"value": 71.1, "unit": "gal"}
